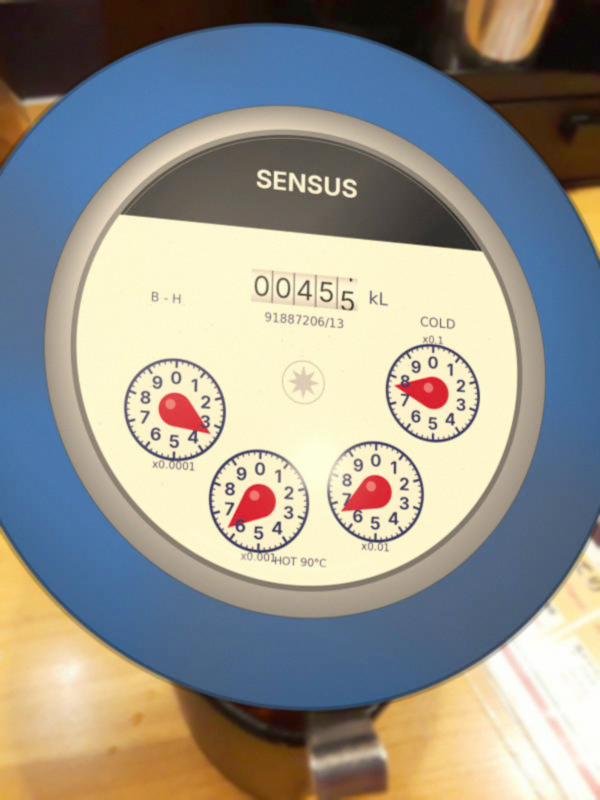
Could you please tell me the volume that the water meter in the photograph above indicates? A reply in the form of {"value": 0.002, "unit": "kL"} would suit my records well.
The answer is {"value": 454.7663, "unit": "kL"}
